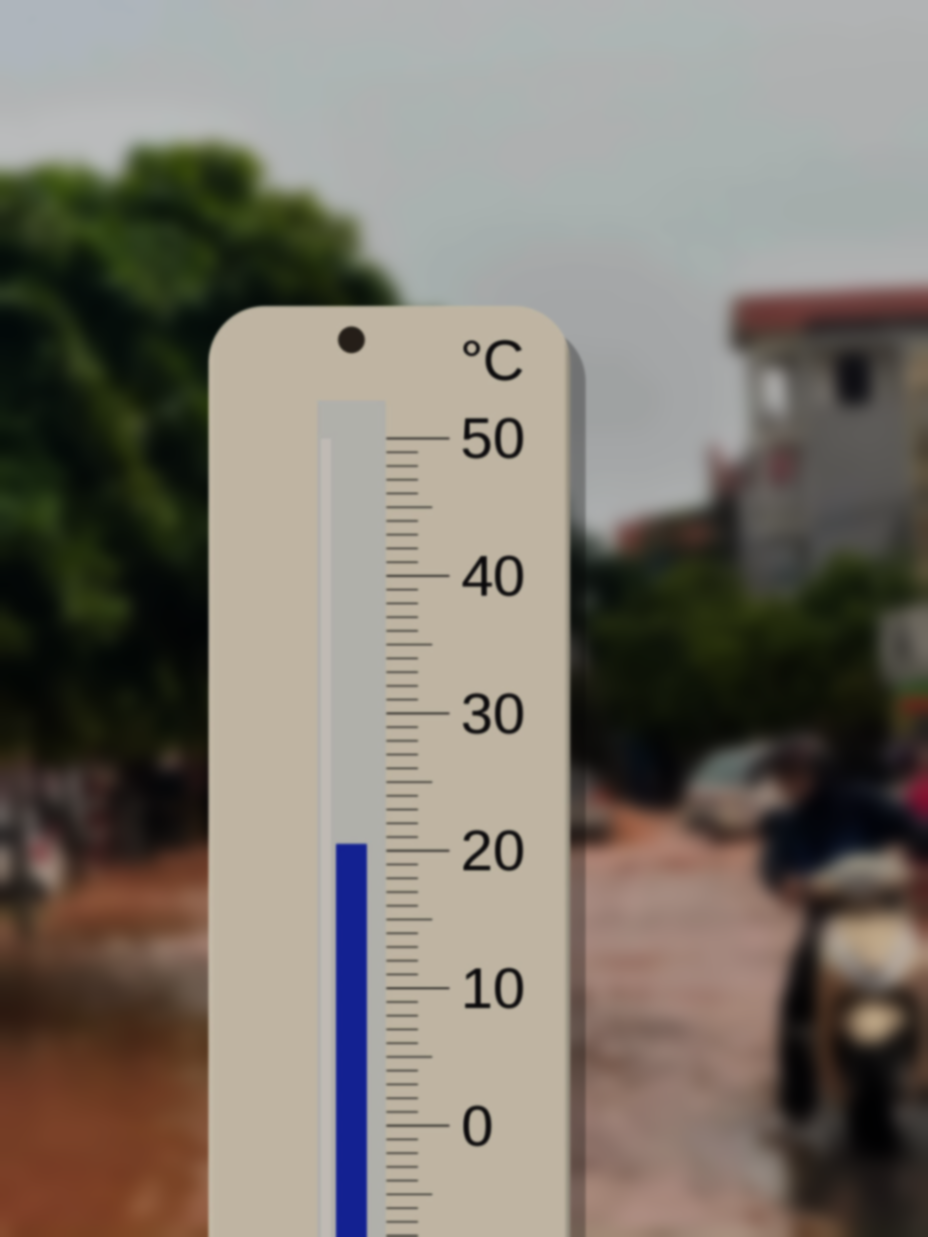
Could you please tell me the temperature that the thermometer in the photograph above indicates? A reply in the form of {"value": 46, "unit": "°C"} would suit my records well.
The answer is {"value": 20.5, "unit": "°C"}
